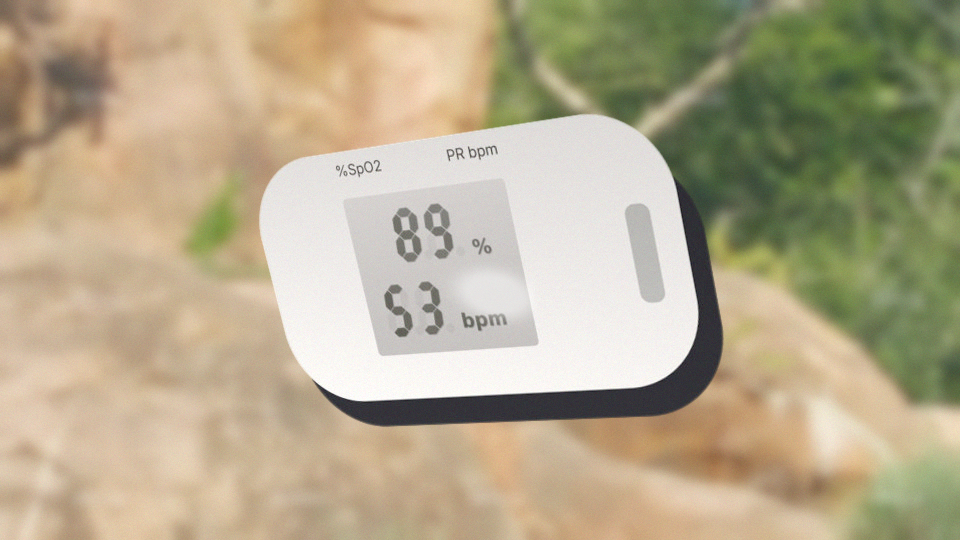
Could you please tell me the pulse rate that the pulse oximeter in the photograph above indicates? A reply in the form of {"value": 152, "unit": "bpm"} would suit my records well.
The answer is {"value": 53, "unit": "bpm"}
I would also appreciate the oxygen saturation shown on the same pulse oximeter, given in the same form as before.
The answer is {"value": 89, "unit": "%"}
